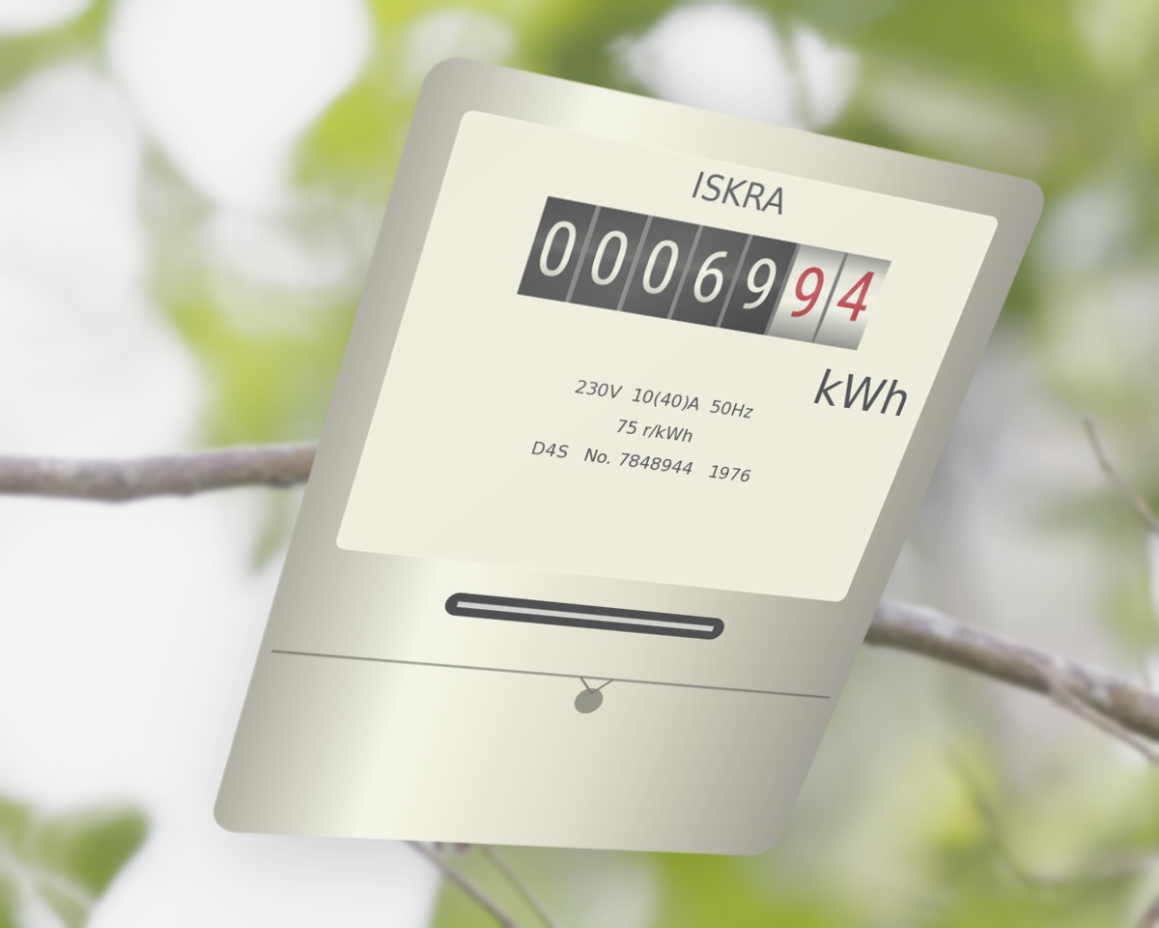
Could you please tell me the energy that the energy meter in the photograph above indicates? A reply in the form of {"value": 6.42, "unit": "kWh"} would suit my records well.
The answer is {"value": 69.94, "unit": "kWh"}
